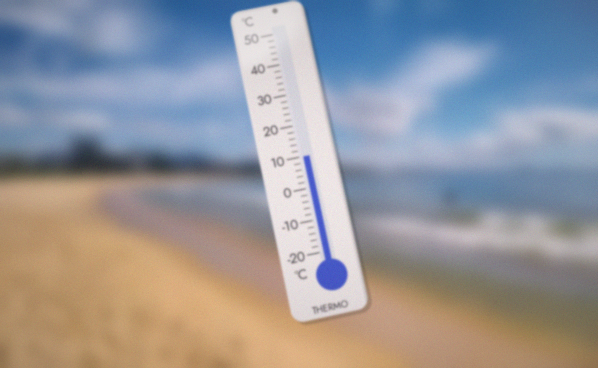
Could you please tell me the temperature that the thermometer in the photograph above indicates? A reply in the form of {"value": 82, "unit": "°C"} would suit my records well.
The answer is {"value": 10, "unit": "°C"}
